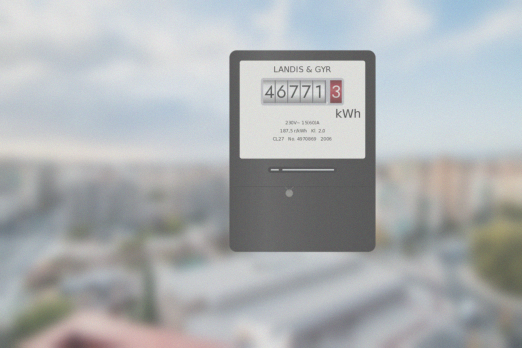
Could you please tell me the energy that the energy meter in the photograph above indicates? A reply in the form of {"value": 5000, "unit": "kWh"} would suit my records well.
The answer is {"value": 46771.3, "unit": "kWh"}
